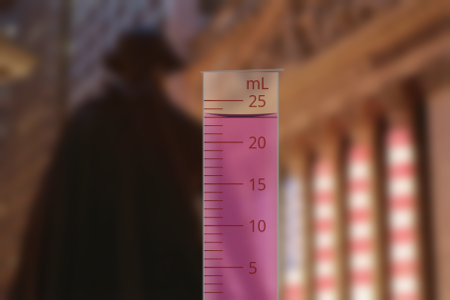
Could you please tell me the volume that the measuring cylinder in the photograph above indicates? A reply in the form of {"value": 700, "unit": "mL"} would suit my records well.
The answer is {"value": 23, "unit": "mL"}
